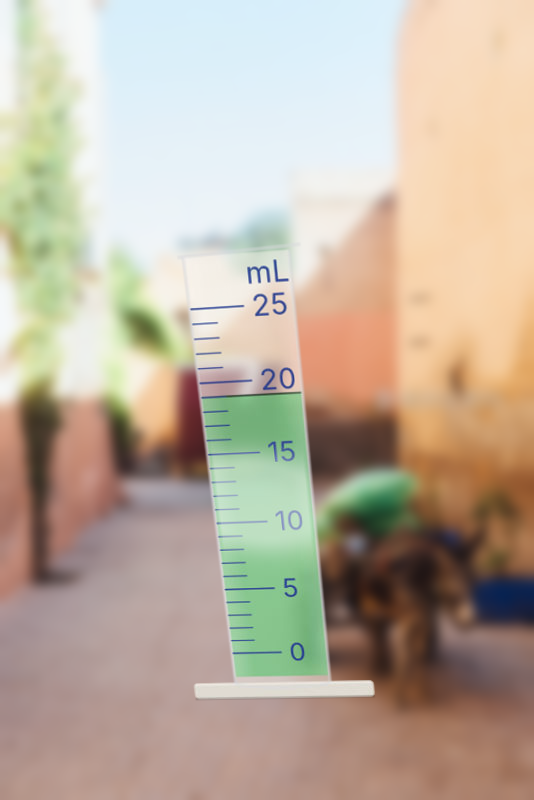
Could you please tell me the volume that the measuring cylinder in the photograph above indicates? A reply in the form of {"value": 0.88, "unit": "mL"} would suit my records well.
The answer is {"value": 19, "unit": "mL"}
